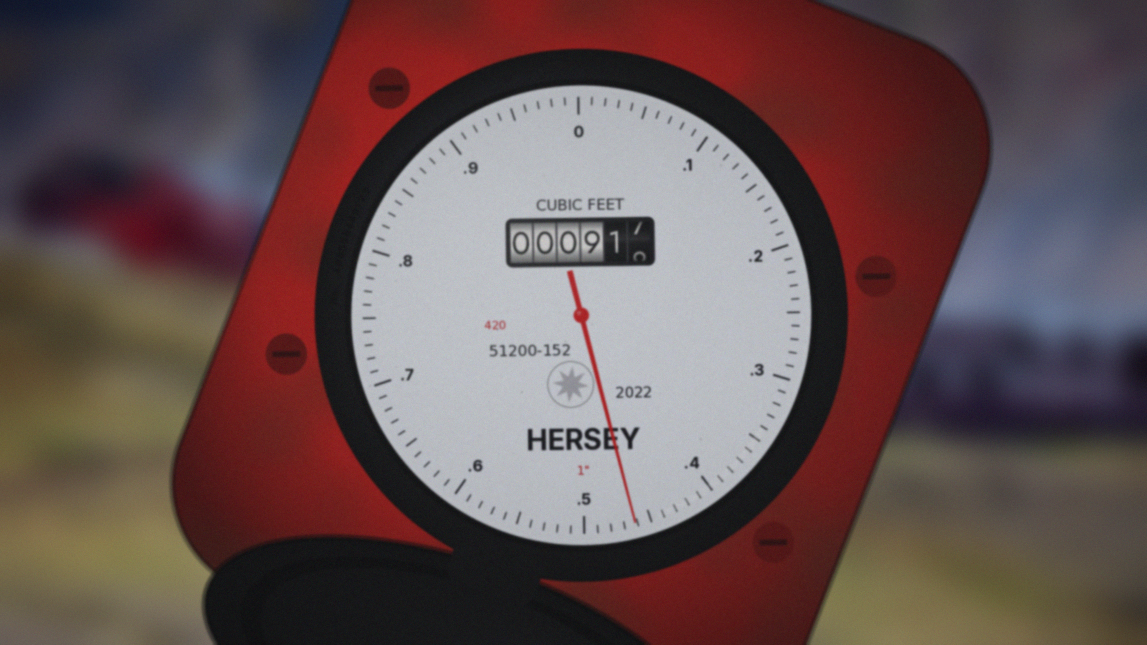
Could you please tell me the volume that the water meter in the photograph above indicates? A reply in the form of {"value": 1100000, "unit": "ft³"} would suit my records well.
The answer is {"value": 917.46, "unit": "ft³"}
